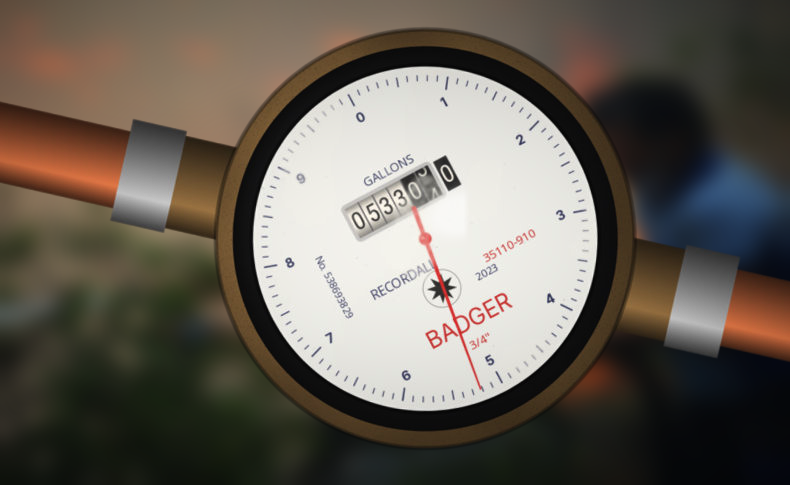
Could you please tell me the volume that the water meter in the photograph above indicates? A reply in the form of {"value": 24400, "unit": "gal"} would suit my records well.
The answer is {"value": 533035.2, "unit": "gal"}
